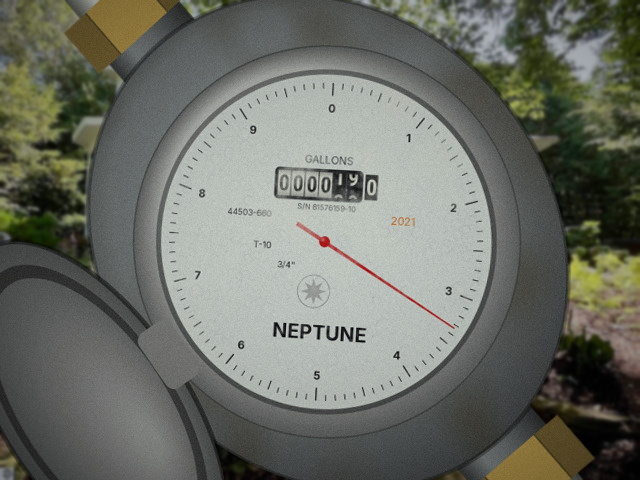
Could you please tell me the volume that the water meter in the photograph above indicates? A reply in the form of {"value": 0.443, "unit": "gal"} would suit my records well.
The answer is {"value": 193.3, "unit": "gal"}
